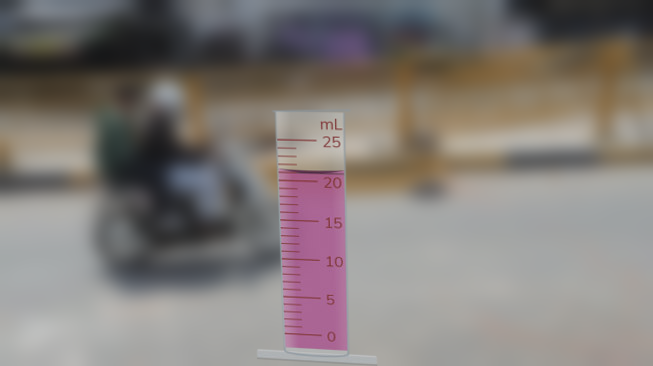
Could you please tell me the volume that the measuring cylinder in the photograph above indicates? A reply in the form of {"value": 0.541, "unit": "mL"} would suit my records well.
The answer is {"value": 21, "unit": "mL"}
